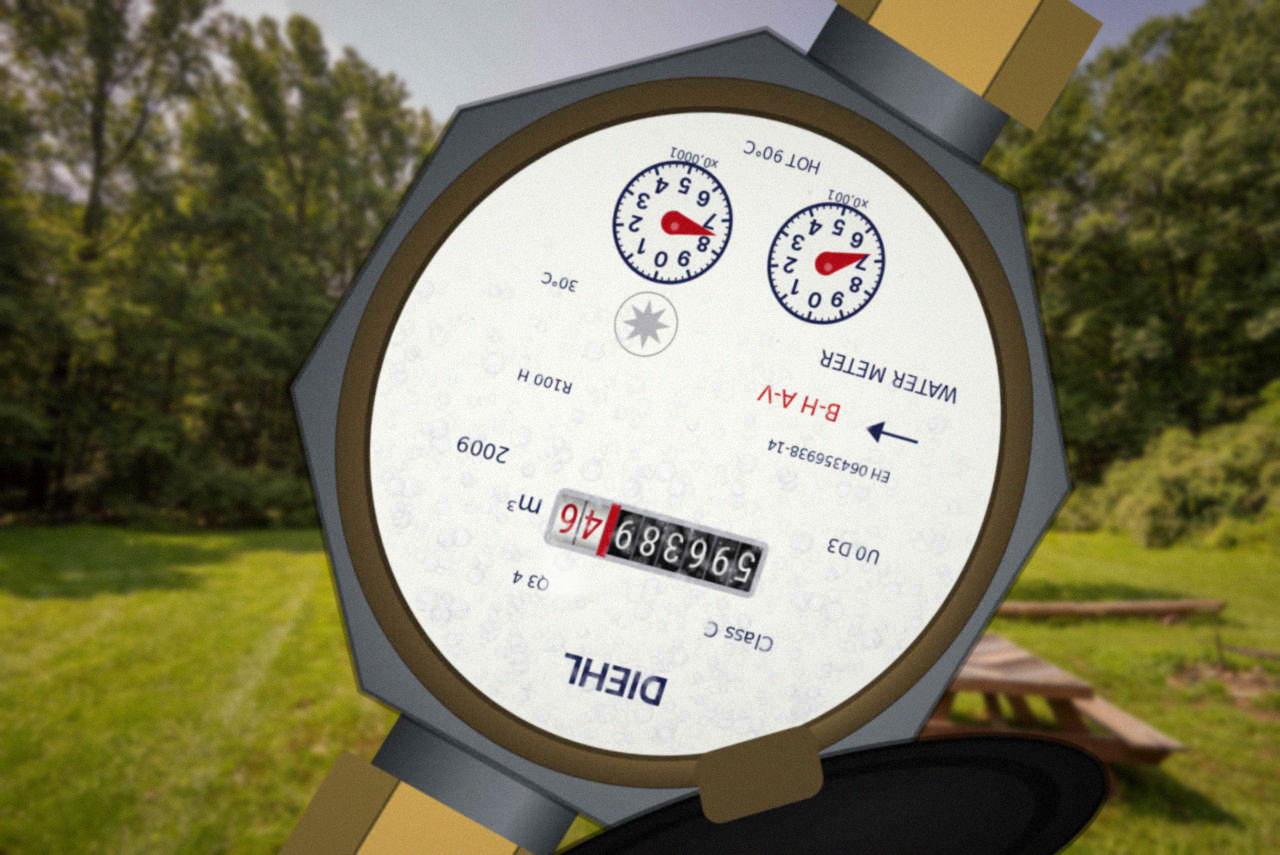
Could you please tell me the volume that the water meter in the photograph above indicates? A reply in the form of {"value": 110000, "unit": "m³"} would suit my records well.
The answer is {"value": 596389.4667, "unit": "m³"}
